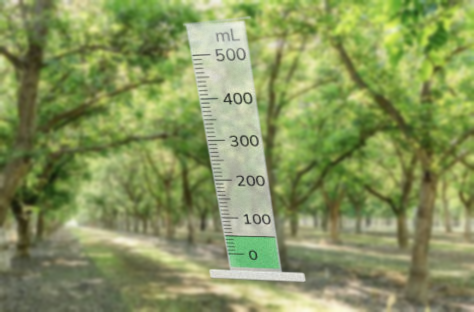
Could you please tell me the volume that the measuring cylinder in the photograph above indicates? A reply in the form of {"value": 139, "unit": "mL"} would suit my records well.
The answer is {"value": 50, "unit": "mL"}
